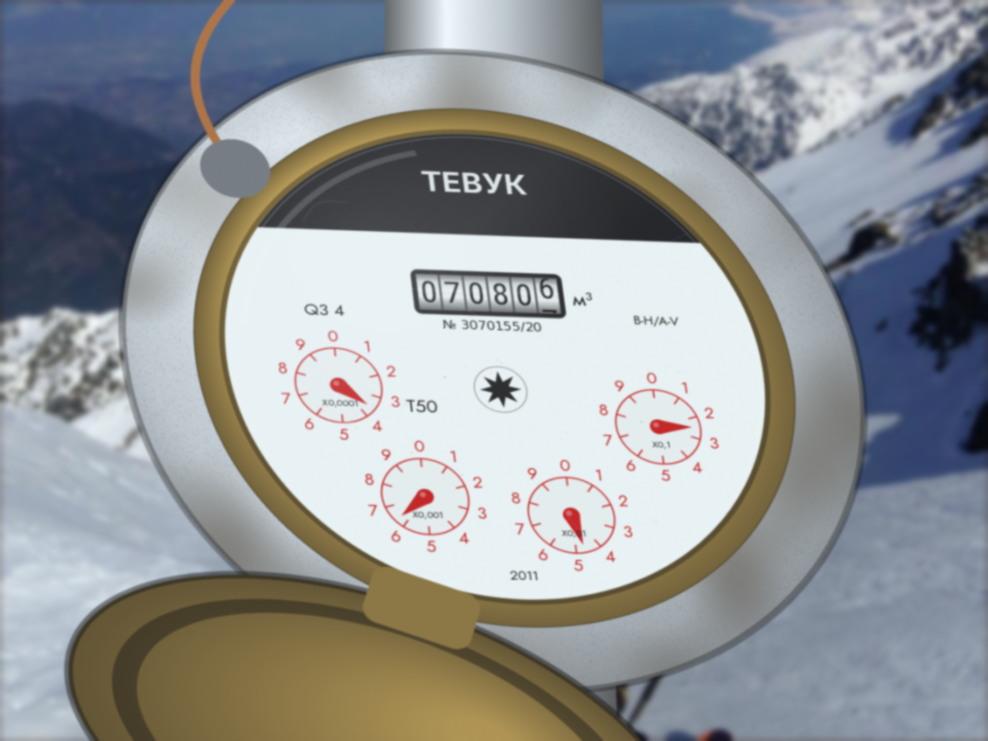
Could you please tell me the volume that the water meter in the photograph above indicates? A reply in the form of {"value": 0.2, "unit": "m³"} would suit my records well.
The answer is {"value": 70806.2463, "unit": "m³"}
